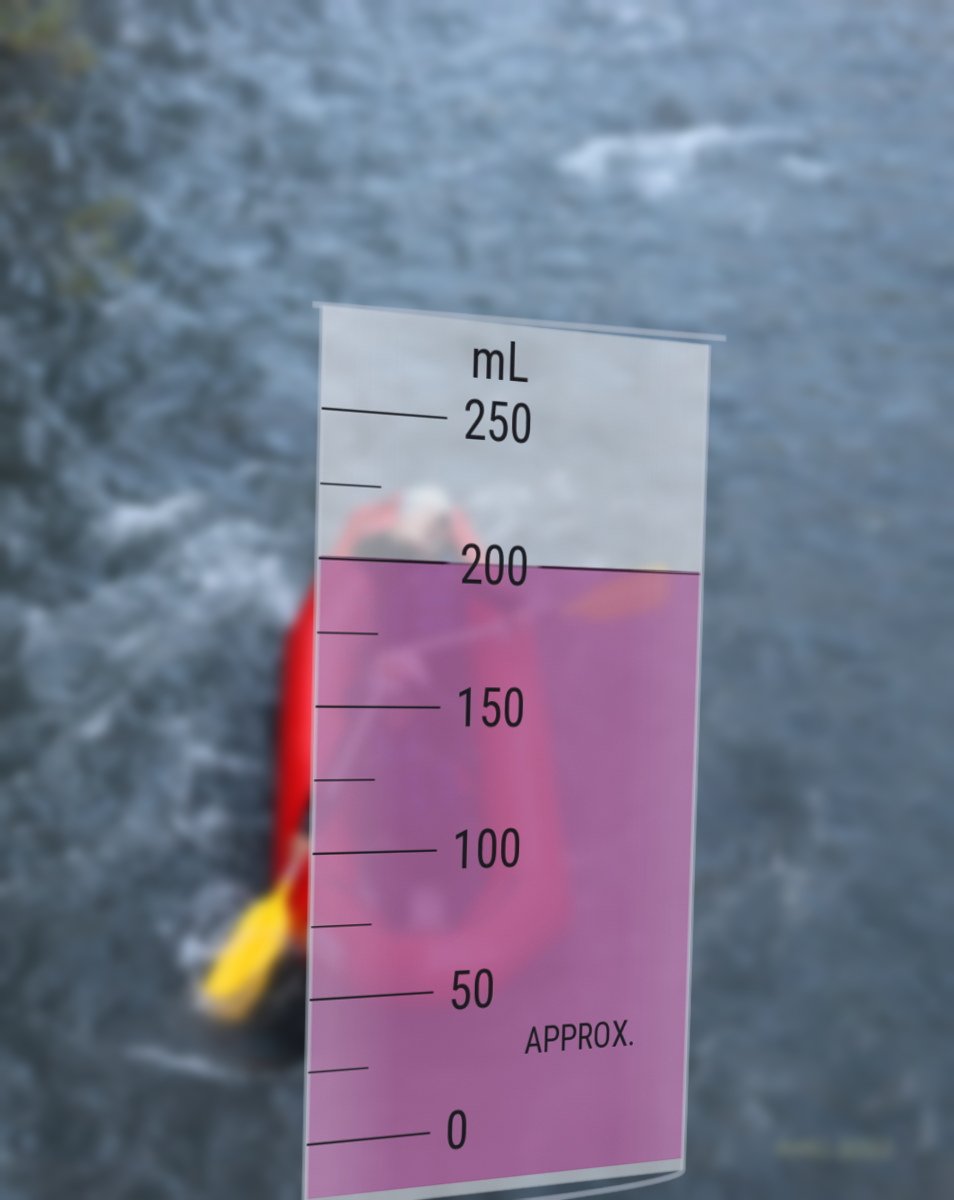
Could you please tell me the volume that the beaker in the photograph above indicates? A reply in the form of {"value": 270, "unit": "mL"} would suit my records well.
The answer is {"value": 200, "unit": "mL"}
